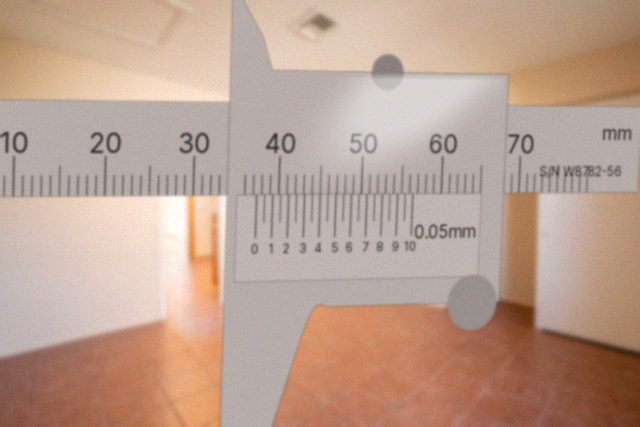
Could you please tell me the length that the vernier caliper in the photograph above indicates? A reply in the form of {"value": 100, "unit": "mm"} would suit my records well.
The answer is {"value": 37.4, "unit": "mm"}
